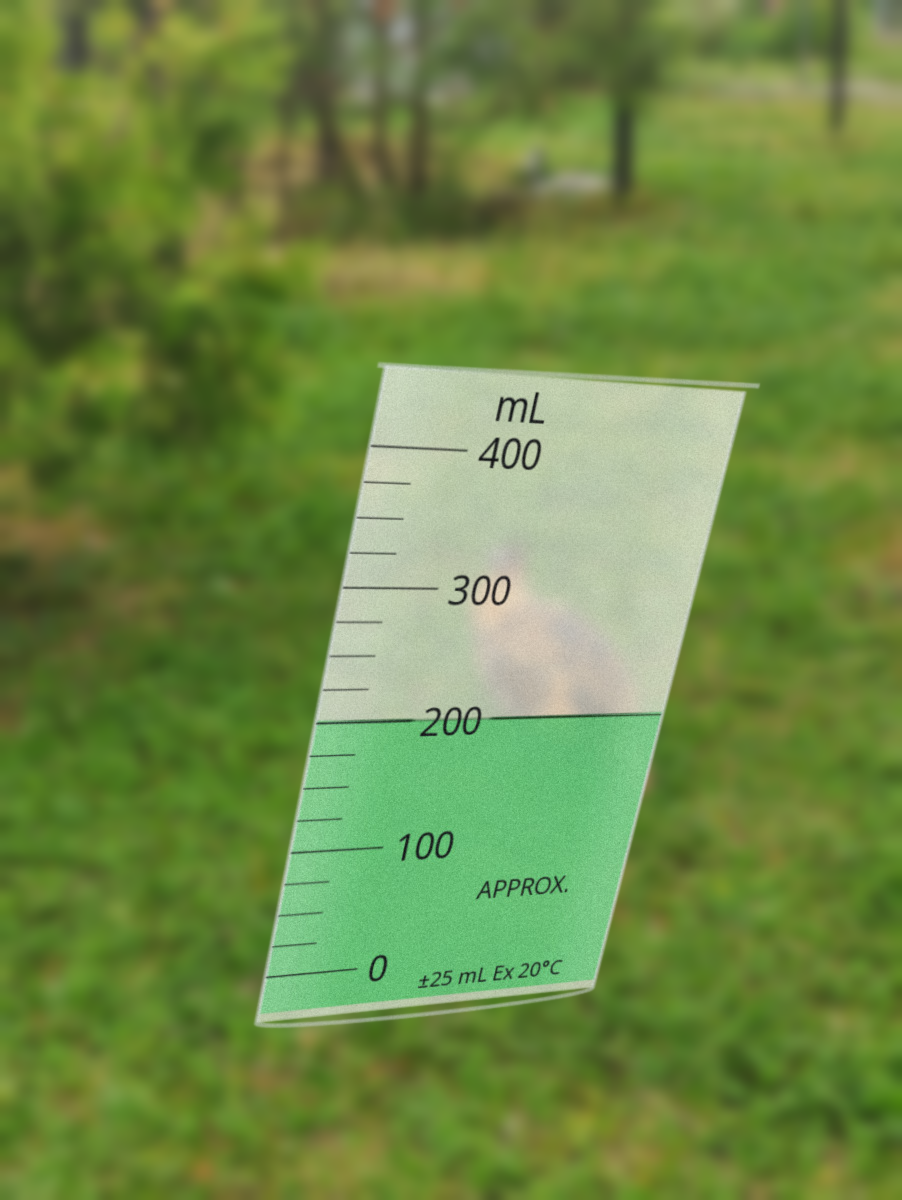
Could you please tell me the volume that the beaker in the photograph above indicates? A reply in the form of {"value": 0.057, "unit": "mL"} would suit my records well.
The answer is {"value": 200, "unit": "mL"}
